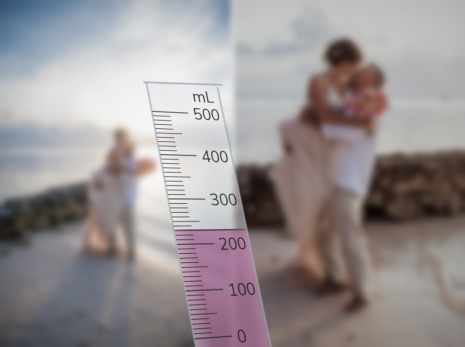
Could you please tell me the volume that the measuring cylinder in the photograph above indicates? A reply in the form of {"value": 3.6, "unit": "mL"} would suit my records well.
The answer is {"value": 230, "unit": "mL"}
